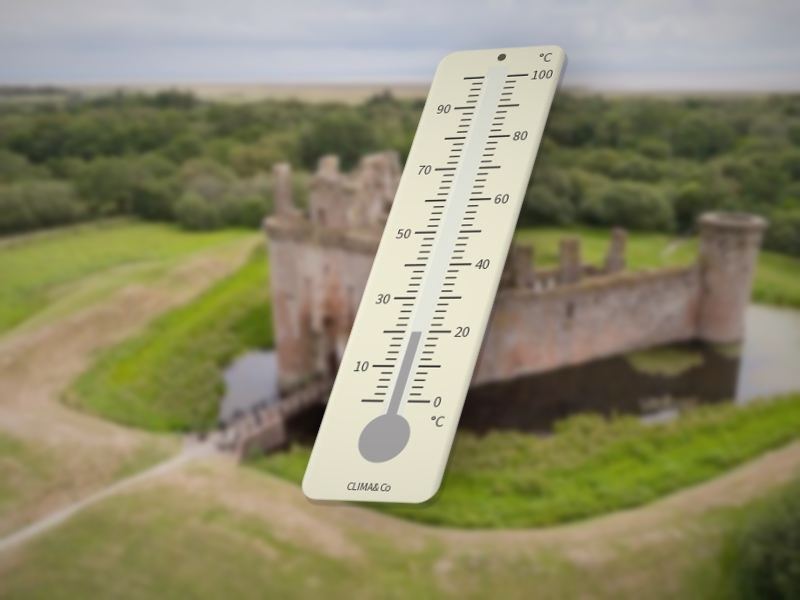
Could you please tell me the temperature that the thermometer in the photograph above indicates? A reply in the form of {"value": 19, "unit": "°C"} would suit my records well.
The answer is {"value": 20, "unit": "°C"}
